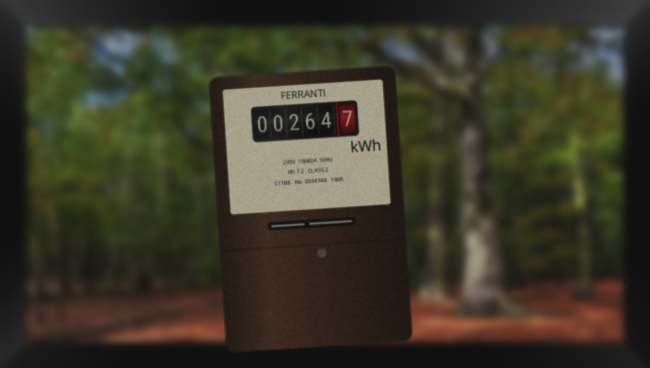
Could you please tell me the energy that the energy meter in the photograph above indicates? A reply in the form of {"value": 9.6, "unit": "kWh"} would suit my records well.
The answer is {"value": 264.7, "unit": "kWh"}
